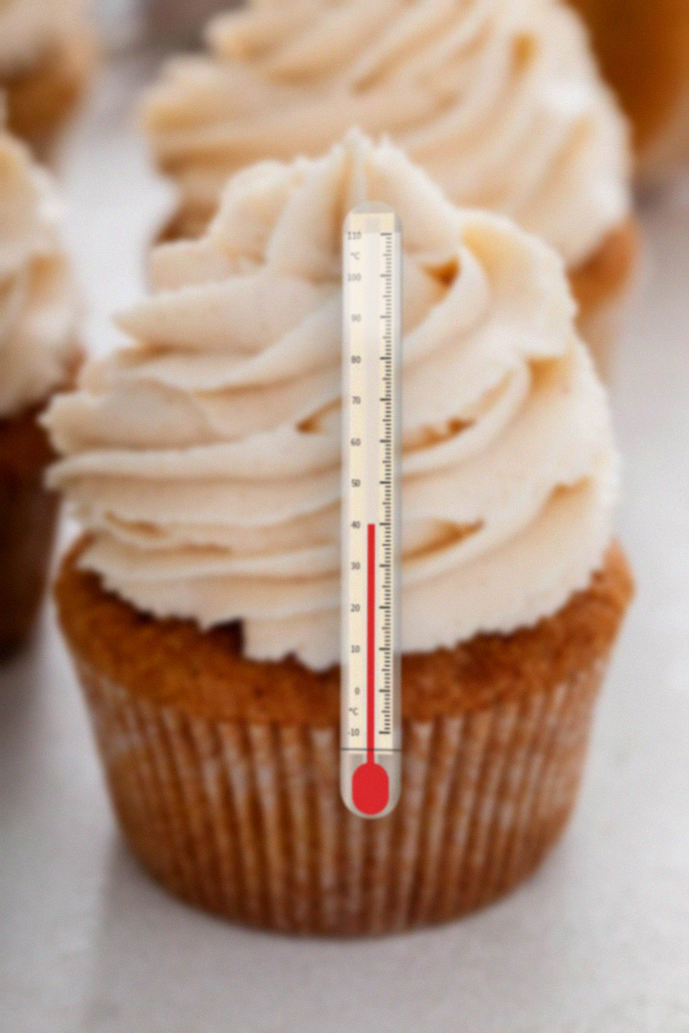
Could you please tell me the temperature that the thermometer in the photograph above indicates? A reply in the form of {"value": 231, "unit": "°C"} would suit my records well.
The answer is {"value": 40, "unit": "°C"}
